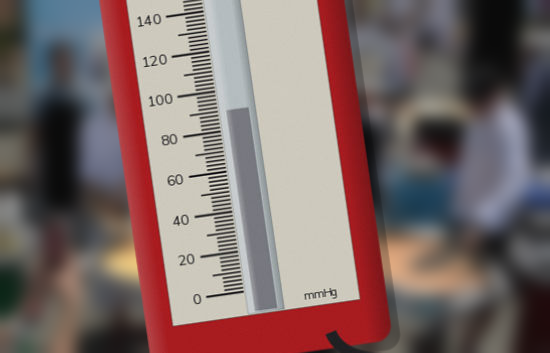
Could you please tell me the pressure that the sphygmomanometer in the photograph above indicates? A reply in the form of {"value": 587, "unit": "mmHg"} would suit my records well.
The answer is {"value": 90, "unit": "mmHg"}
